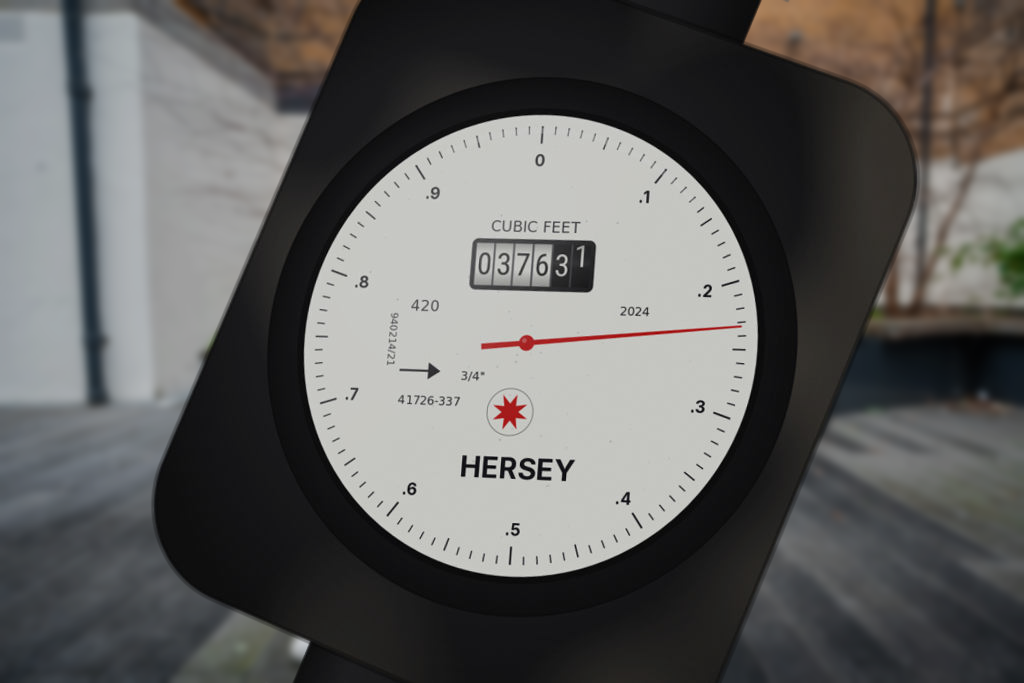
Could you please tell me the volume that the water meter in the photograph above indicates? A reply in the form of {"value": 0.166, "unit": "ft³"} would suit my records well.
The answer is {"value": 37631.23, "unit": "ft³"}
